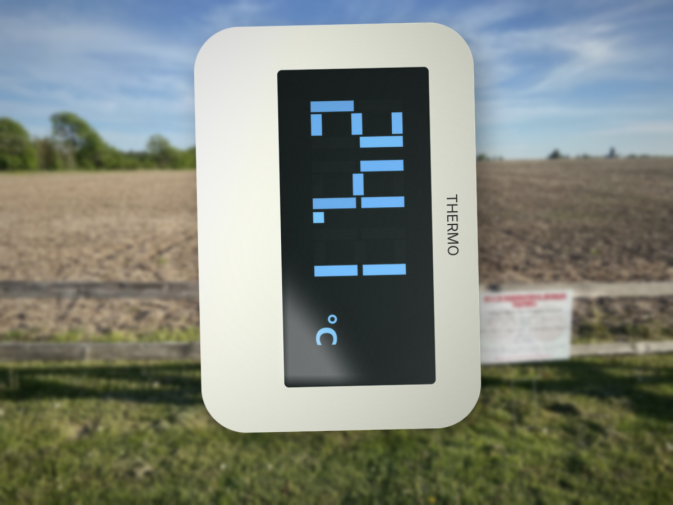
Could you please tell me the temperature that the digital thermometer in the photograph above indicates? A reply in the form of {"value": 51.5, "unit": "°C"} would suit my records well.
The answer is {"value": 24.1, "unit": "°C"}
